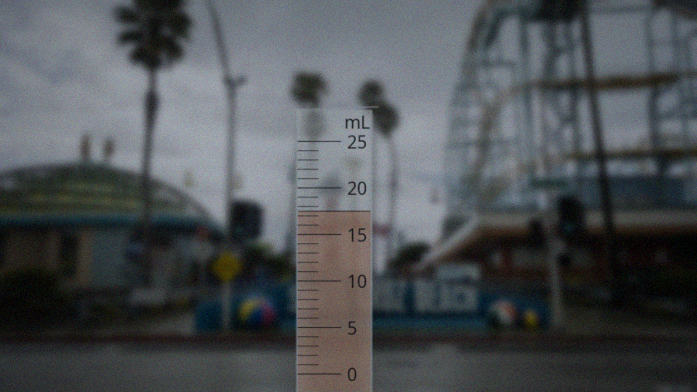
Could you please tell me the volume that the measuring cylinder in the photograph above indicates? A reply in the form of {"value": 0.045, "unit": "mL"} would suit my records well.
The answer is {"value": 17.5, "unit": "mL"}
